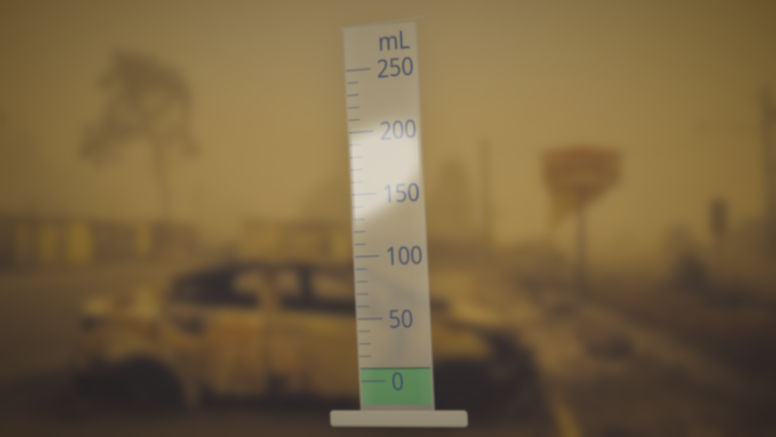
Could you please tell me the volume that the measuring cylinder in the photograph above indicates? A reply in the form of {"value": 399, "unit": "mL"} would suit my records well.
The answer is {"value": 10, "unit": "mL"}
